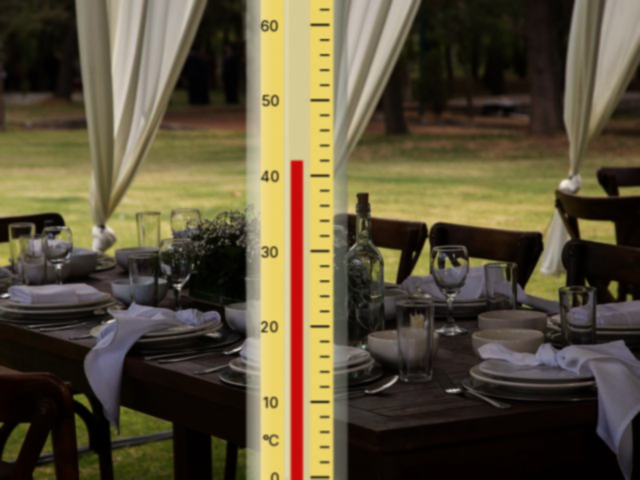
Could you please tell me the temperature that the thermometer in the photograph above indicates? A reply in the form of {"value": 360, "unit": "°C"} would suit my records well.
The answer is {"value": 42, "unit": "°C"}
